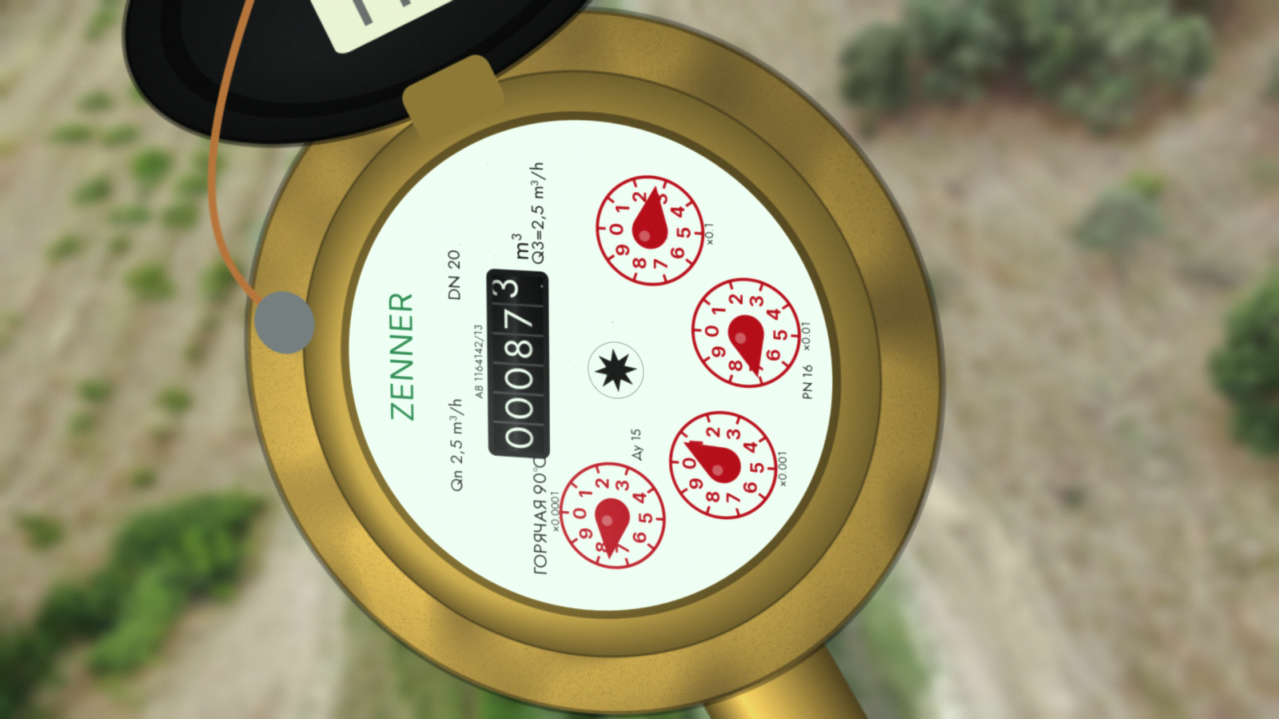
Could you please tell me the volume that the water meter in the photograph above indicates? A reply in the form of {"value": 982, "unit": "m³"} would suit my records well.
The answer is {"value": 873.2707, "unit": "m³"}
